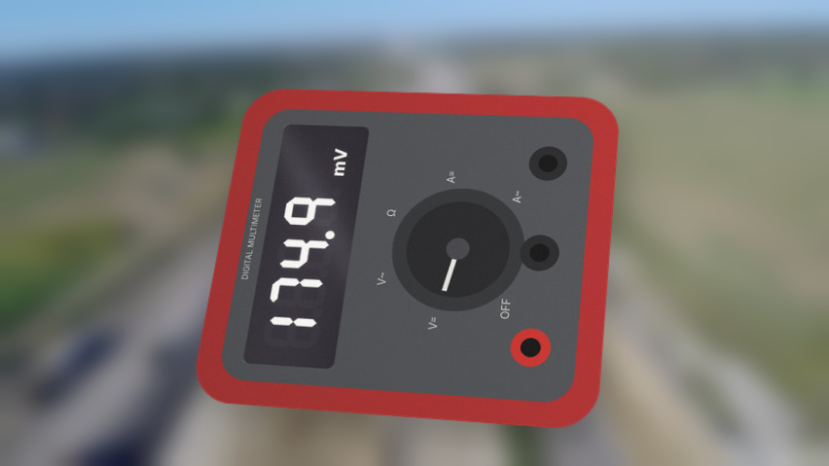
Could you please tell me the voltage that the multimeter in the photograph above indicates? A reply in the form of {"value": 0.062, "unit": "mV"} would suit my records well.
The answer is {"value": 174.9, "unit": "mV"}
